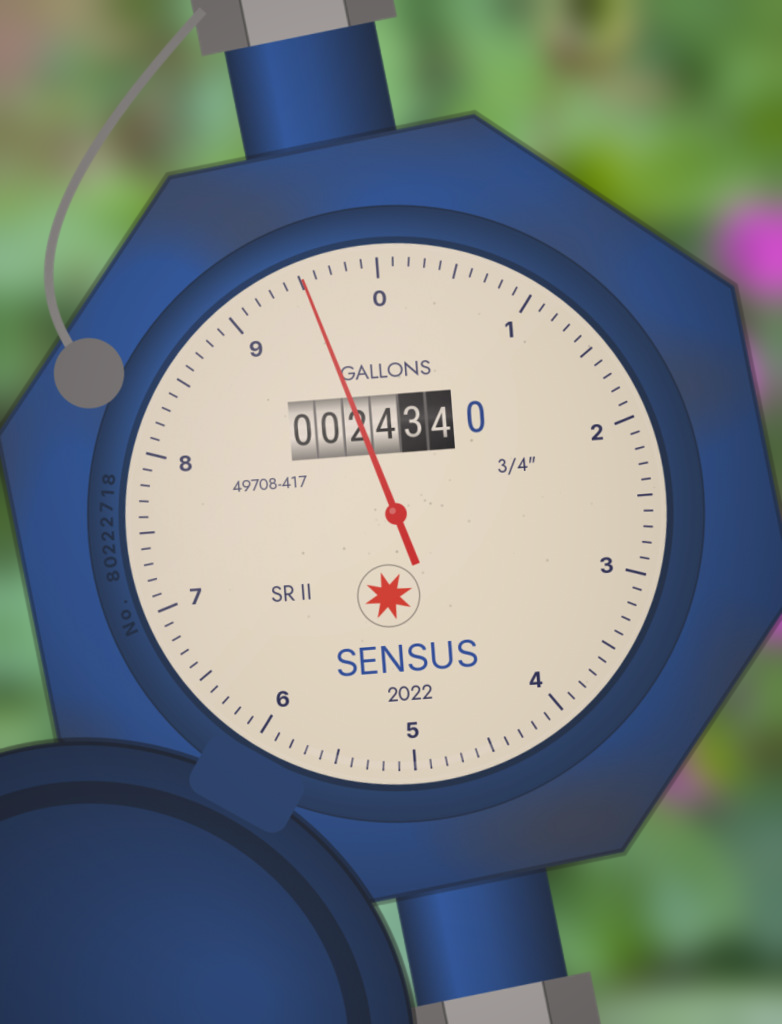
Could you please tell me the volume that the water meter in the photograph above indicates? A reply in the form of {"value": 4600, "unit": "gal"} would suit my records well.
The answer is {"value": 24339.5, "unit": "gal"}
